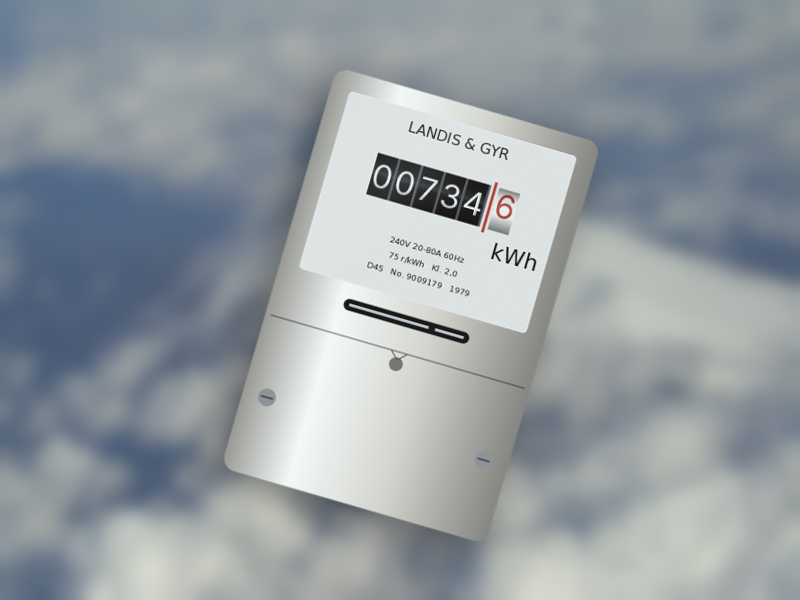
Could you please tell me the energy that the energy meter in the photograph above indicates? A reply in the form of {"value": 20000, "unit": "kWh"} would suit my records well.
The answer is {"value": 734.6, "unit": "kWh"}
